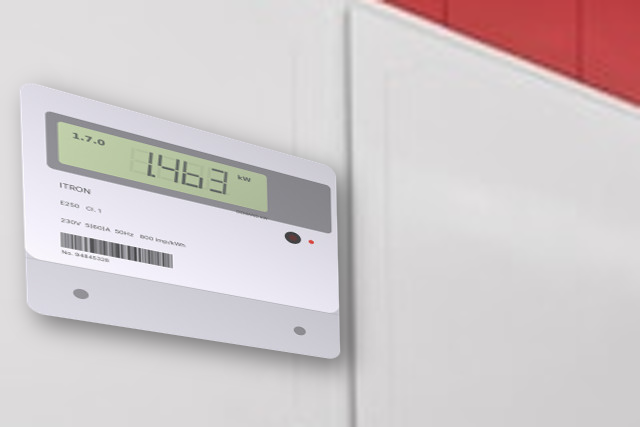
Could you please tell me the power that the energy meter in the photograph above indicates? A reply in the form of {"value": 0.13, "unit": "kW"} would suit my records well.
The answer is {"value": 1.463, "unit": "kW"}
